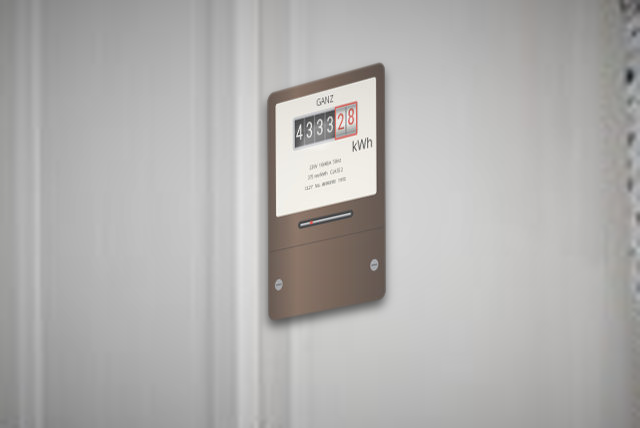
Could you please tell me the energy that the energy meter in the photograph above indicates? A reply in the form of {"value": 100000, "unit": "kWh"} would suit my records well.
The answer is {"value": 4333.28, "unit": "kWh"}
